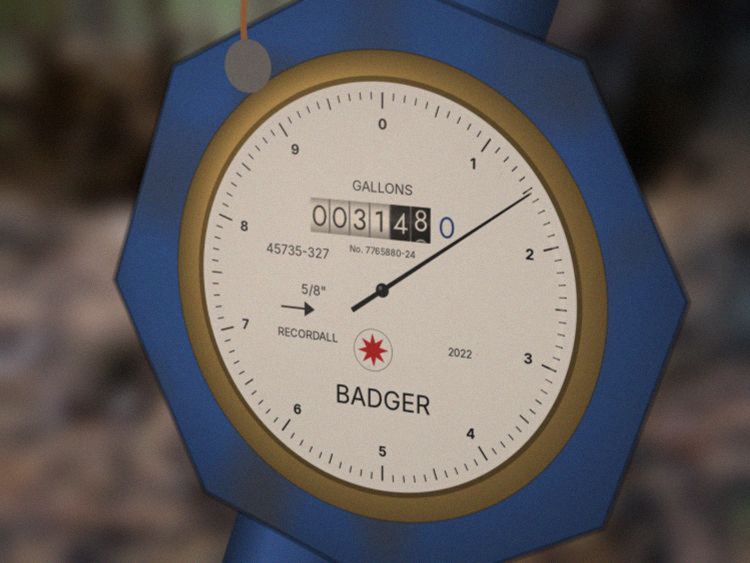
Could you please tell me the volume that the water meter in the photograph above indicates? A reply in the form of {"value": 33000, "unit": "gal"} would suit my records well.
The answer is {"value": 31481.5, "unit": "gal"}
